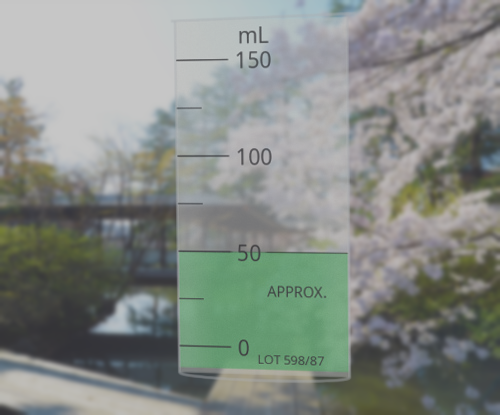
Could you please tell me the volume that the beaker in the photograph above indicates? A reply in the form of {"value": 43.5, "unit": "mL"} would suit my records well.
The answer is {"value": 50, "unit": "mL"}
